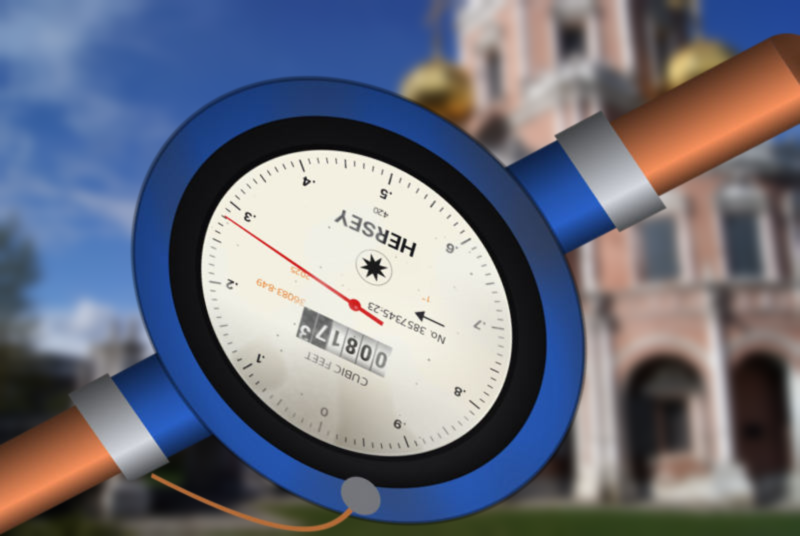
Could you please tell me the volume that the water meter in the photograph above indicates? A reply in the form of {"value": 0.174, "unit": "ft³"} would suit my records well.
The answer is {"value": 8173.28, "unit": "ft³"}
